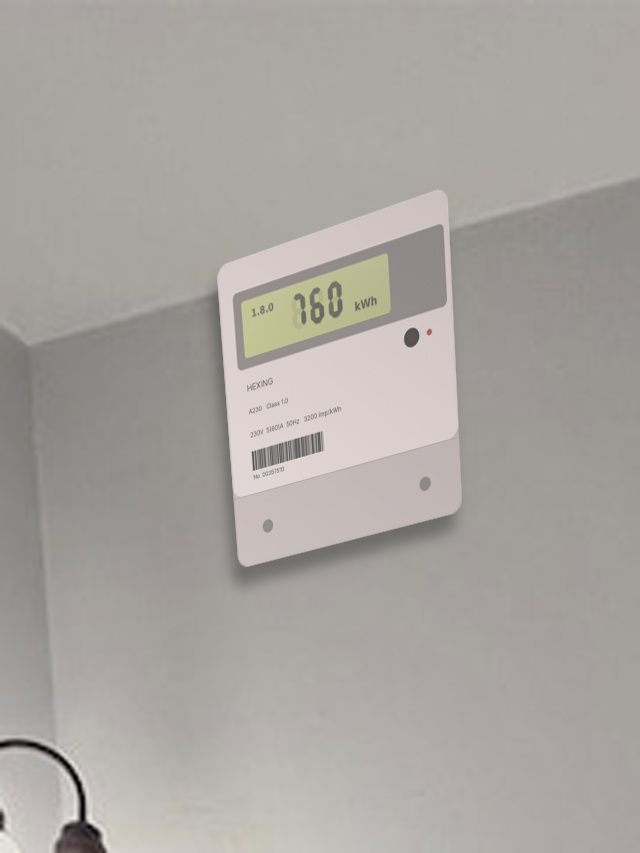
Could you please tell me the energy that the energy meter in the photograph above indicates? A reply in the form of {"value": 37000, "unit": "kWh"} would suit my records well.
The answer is {"value": 760, "unit": "kWh"}
